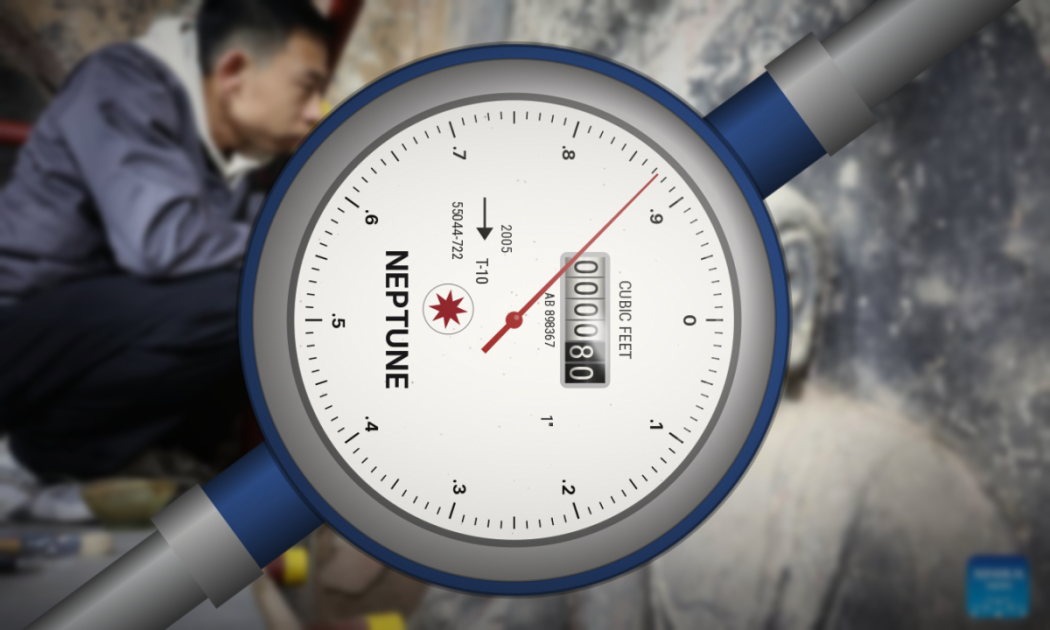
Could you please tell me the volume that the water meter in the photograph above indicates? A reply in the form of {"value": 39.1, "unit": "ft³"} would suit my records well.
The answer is {"value": 79.87, "unit": "ft³"}
